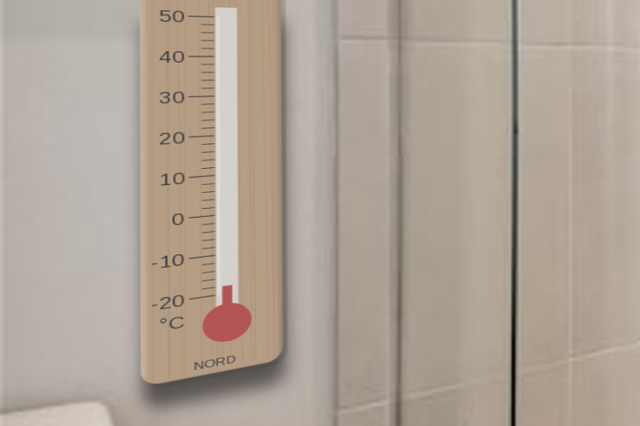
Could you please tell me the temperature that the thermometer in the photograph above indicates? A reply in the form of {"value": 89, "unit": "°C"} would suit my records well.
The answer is {"value": -18, "unit": "°C"}
